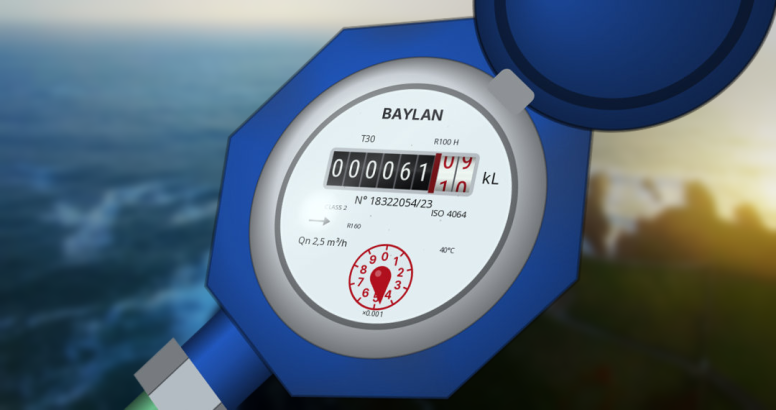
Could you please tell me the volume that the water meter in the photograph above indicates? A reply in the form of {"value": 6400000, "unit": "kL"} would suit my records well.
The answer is {"value": 61.094, "unit": "kL"}
